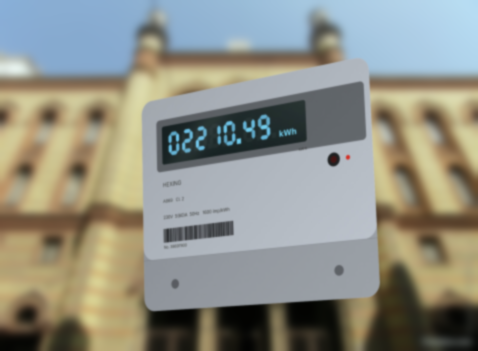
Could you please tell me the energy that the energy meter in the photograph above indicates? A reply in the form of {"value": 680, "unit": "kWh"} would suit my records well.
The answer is {"value": 2210.49, "unit": "kWh"}
